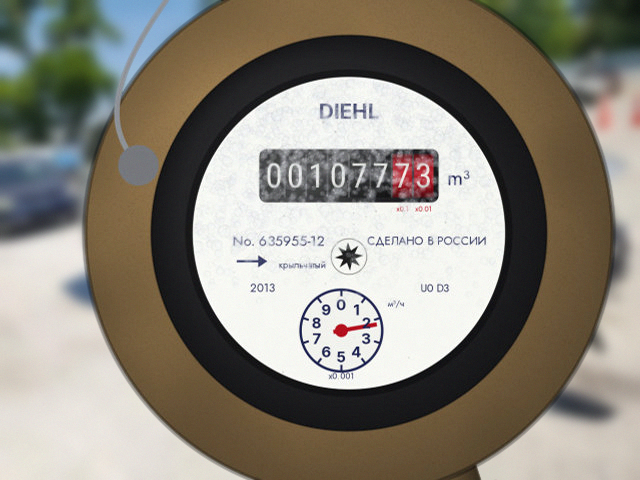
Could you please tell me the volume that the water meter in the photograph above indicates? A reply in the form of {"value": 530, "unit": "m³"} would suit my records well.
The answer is {"value": 1077.732, "unit": "m³"}
